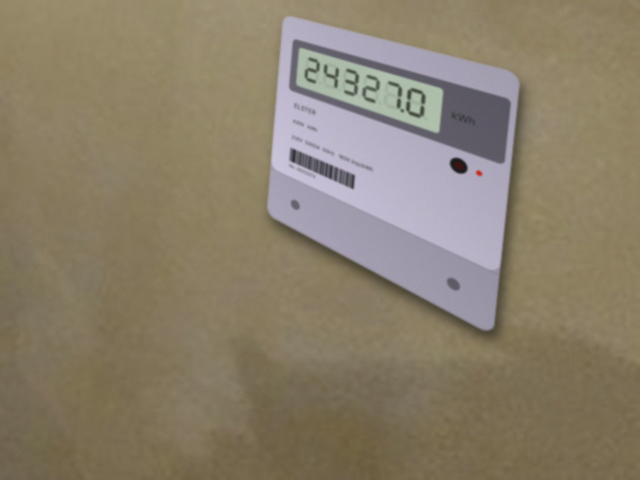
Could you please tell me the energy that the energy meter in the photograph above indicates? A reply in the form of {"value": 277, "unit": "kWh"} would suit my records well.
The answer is {"value": 24327.0, "unit": "kWh"}
